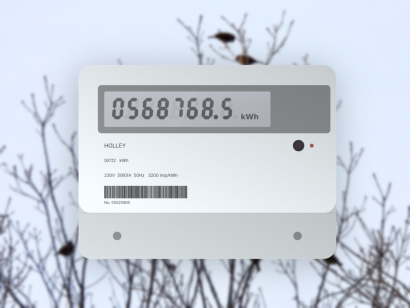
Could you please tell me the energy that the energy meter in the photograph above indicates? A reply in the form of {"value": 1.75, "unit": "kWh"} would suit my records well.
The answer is {"value": 568768.5, "unit": "kWh"}
